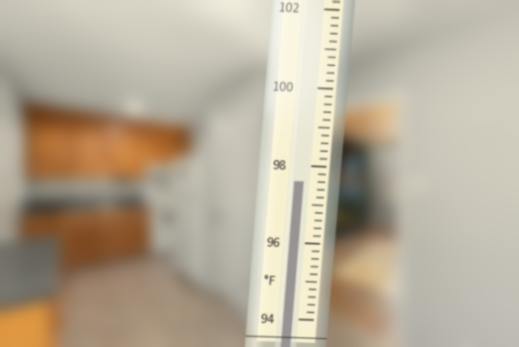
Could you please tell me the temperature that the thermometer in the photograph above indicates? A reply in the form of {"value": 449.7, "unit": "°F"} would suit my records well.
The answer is {"value": 97.6, "unit": "°F"}
